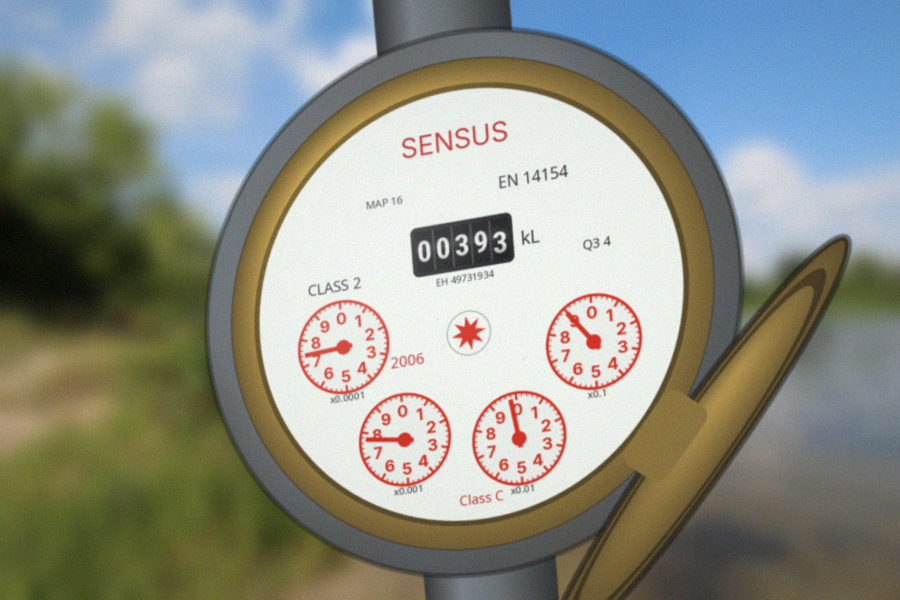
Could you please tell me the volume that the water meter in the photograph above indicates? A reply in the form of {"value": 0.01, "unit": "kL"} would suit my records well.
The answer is {"value": 392.8977, "unit": "kL"}
